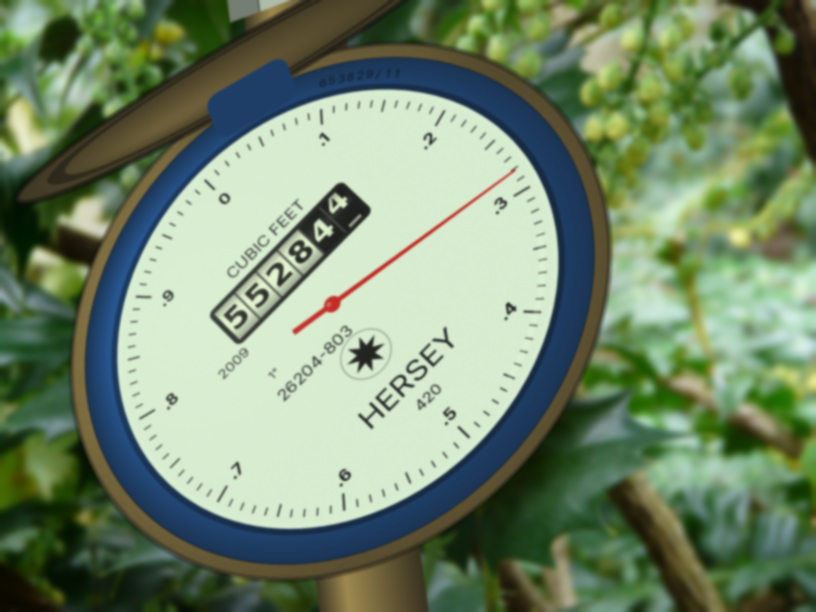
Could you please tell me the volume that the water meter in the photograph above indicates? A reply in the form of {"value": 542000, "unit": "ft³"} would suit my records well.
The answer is {"value": 552844.28, "unit": "ft³"}
